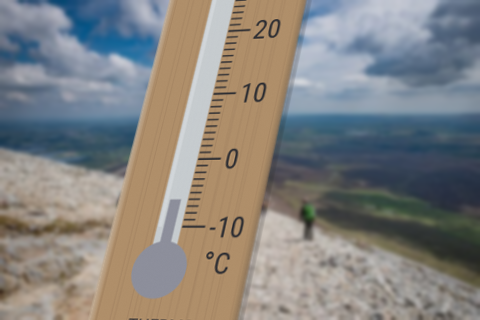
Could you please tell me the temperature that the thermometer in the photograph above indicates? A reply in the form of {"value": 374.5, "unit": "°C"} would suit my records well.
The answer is {"value": -6, "unit": "°C"}
